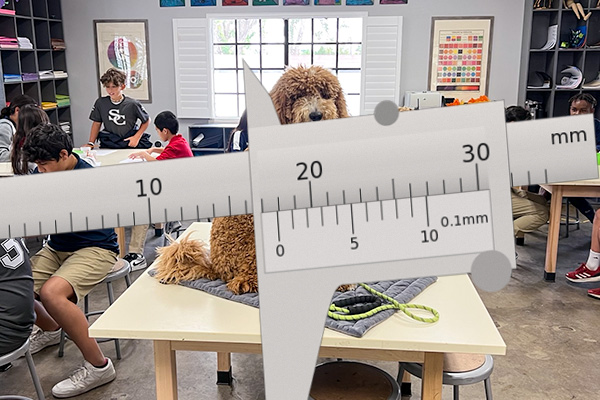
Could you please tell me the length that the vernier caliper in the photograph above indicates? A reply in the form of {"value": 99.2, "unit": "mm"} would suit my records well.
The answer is {"value": 17.9, "unit": "mm"}
